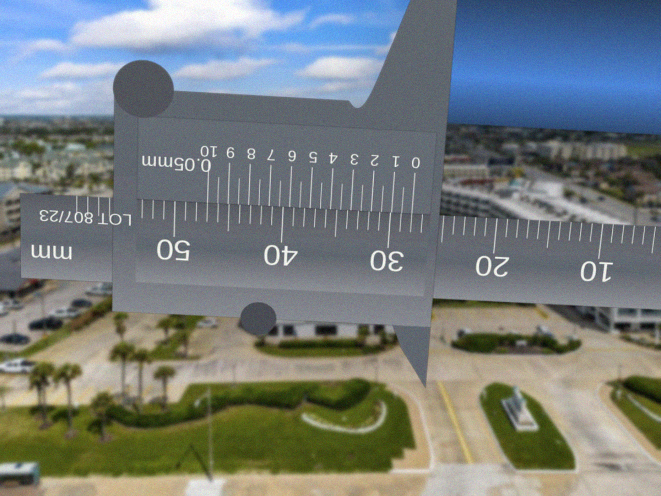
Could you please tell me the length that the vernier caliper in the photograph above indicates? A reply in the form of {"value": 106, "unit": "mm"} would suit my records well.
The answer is {"value": 28.0, "unit": "mm"}
